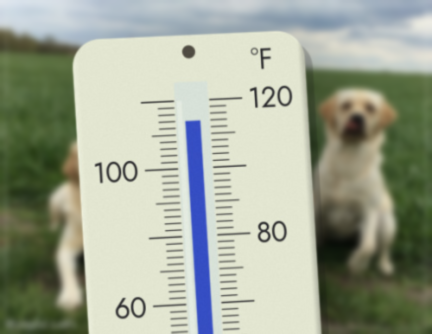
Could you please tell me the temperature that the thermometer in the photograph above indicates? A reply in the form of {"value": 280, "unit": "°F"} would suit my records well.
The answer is {"value": 114, "unit": "°F"}
